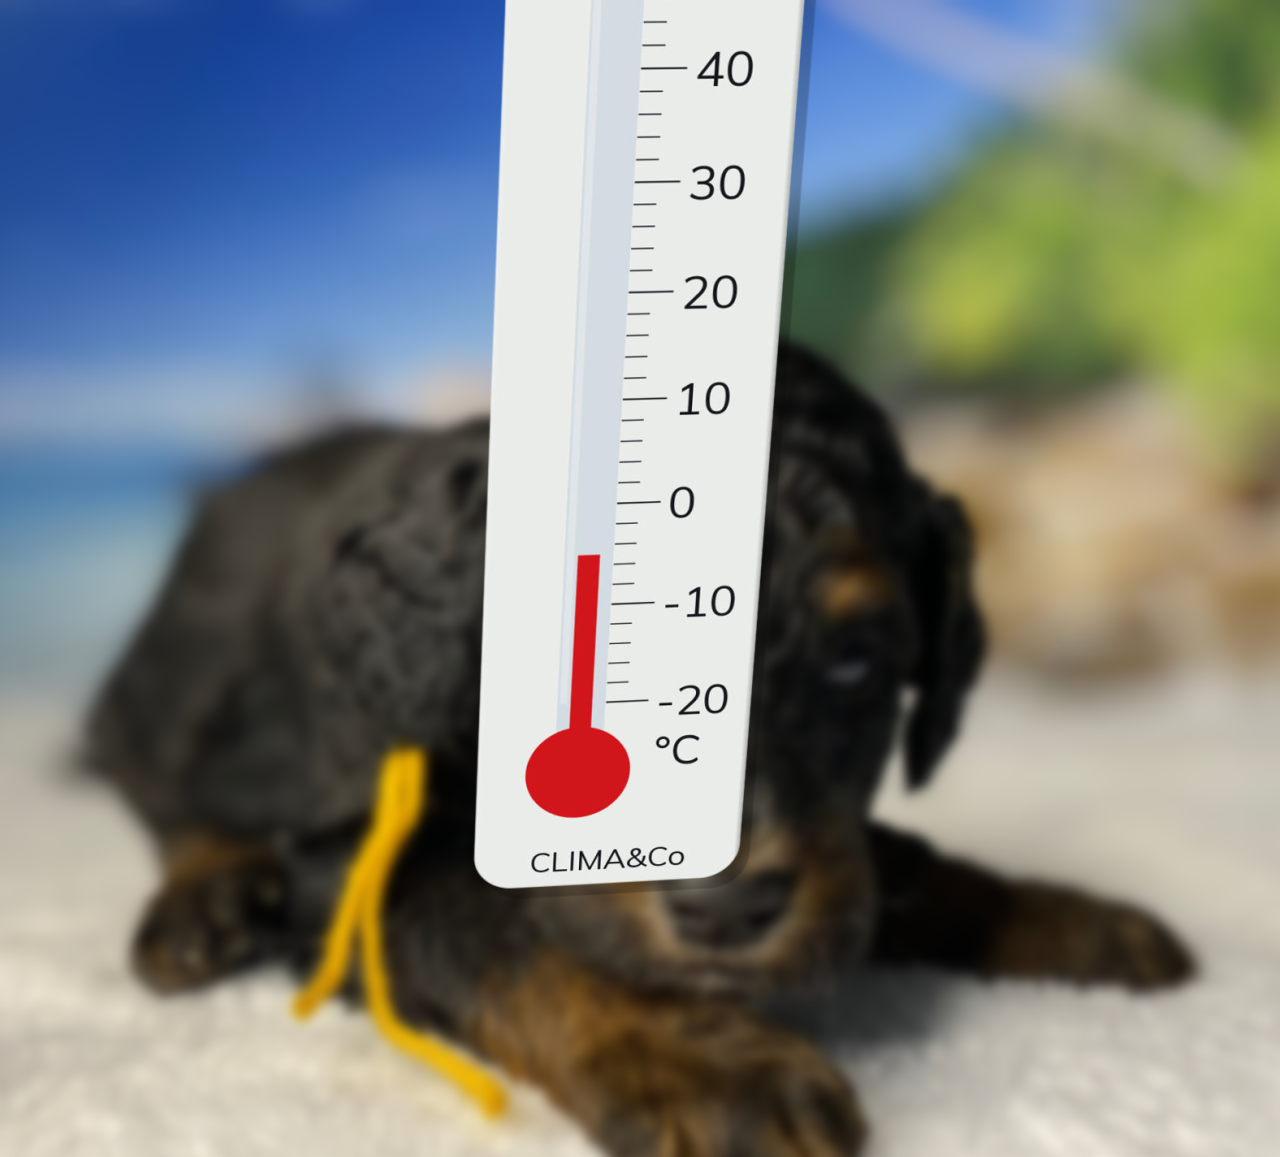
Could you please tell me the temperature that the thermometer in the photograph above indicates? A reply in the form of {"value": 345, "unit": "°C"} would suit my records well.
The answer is {"value": -5, "unit": "°C"}
